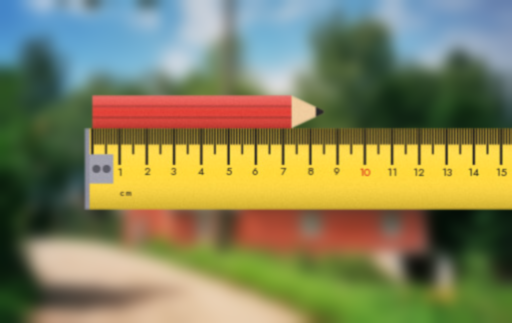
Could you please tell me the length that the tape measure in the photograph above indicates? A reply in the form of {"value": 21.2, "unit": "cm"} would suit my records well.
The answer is {"value": 8.5, "unit": "cm"}
